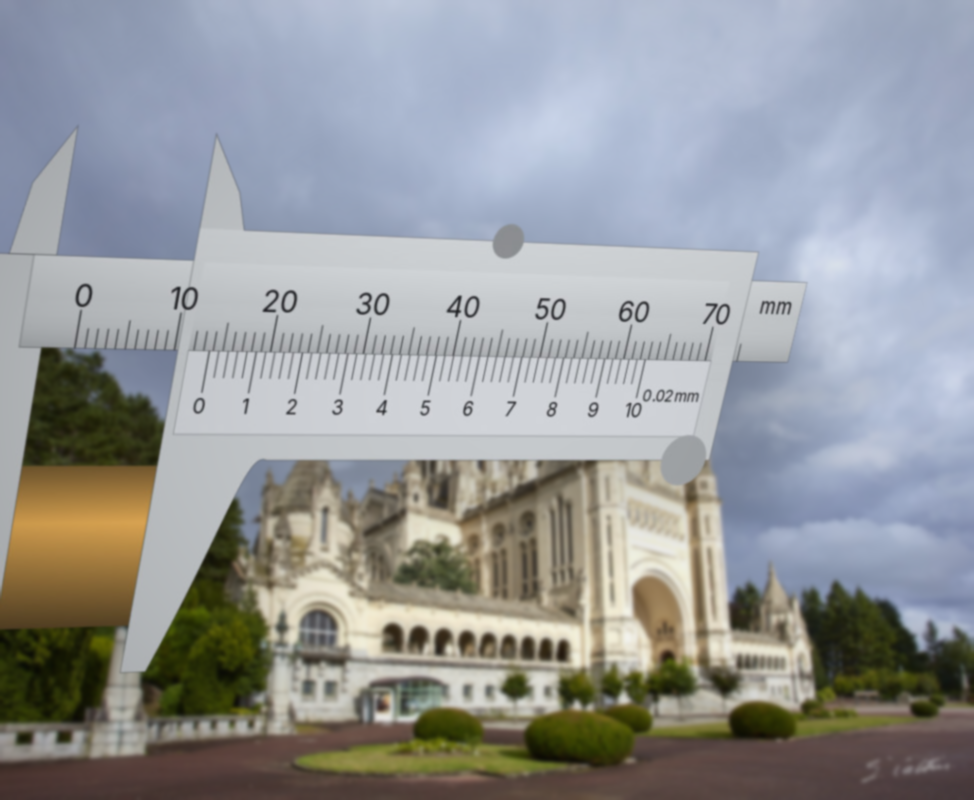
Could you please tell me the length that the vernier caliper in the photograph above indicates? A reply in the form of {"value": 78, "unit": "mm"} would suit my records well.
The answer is {"value": 13.6, "unit": "mm"}
